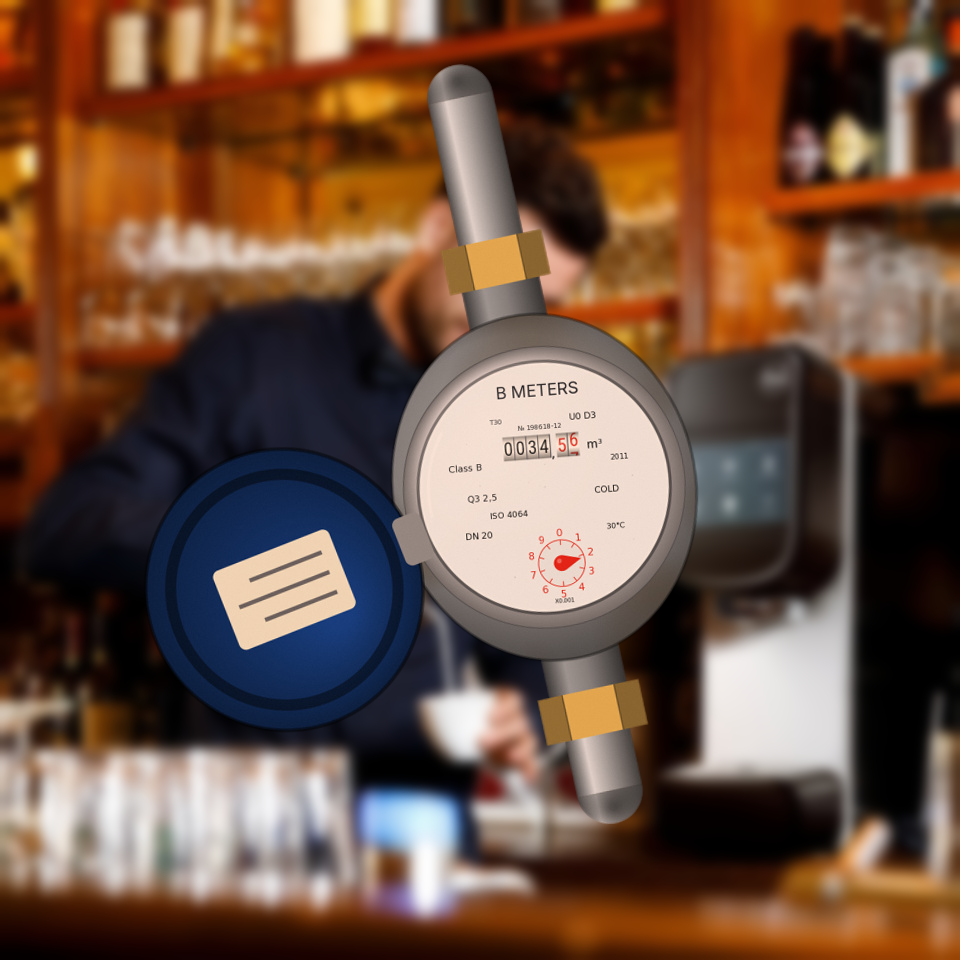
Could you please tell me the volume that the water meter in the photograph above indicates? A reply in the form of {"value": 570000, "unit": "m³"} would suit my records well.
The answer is {"value": 34.562, "unit": "m³"}
